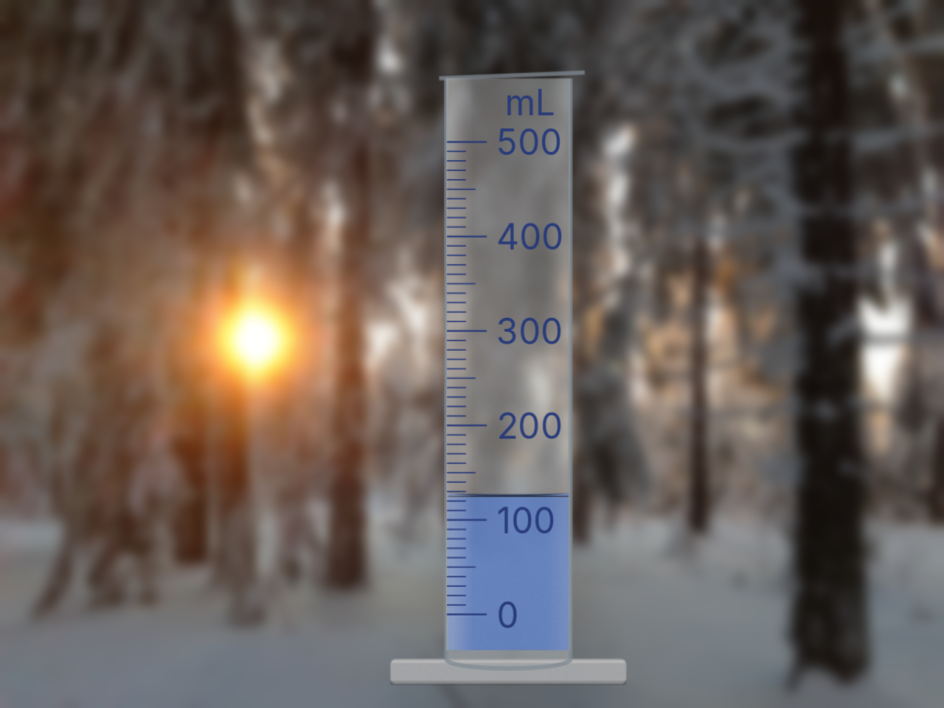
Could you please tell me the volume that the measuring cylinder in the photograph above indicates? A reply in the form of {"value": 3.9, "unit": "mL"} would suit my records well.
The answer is {"value": 125, "unit": "mL"}
